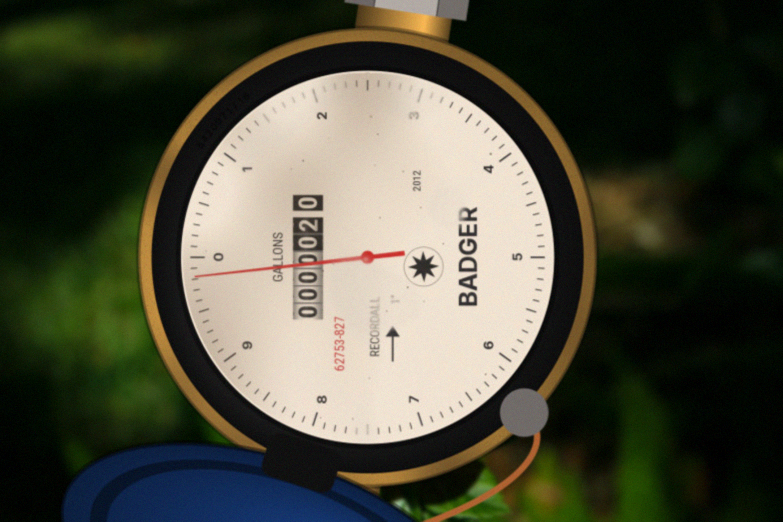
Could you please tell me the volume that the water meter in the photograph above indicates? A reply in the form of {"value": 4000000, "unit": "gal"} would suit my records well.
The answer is {"value": 19.8, "unit": "gal"}
